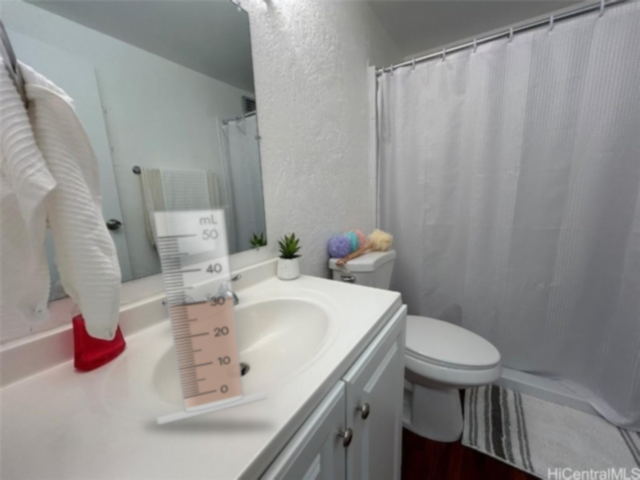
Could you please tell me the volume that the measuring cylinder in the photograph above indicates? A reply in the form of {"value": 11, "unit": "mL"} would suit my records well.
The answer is {"value": 30, "unit": "mL"}
